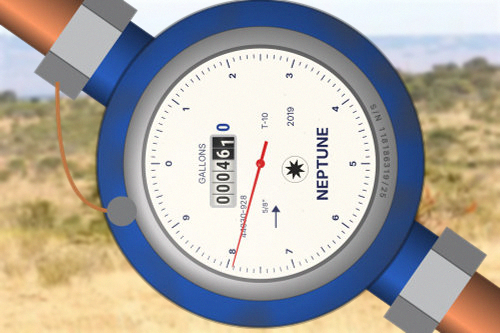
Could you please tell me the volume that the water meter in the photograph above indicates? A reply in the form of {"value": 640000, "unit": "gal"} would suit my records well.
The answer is {"value": 4607.9, "unit": "gal"}
